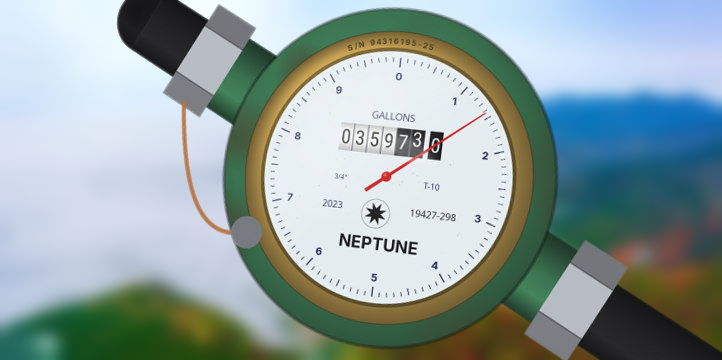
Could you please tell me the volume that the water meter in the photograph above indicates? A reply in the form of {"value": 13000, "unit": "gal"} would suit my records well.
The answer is {"value": 359731.4, "unit": "gal"}
